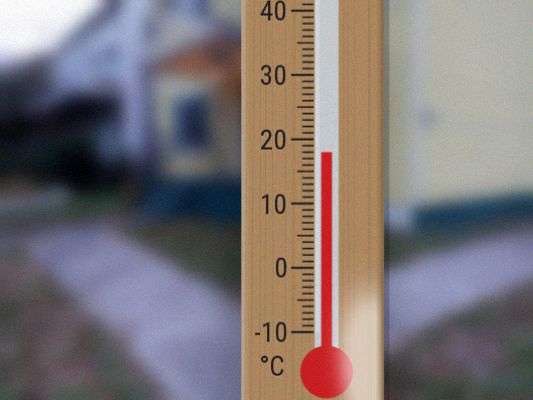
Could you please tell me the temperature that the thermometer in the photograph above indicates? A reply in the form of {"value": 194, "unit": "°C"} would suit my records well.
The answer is {"value": 18, "unit": "°C"}
